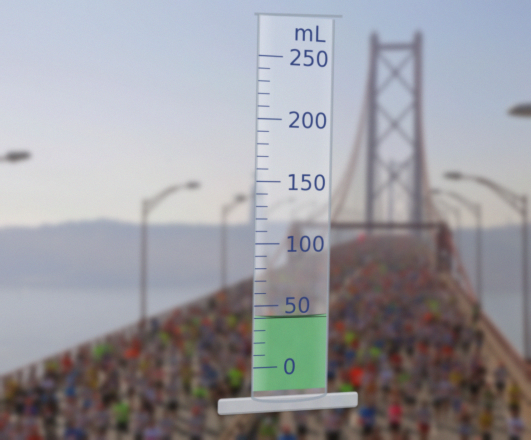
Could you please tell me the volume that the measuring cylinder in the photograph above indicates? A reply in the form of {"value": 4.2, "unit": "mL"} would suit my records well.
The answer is {"value": 40, "unit": "mL"}
